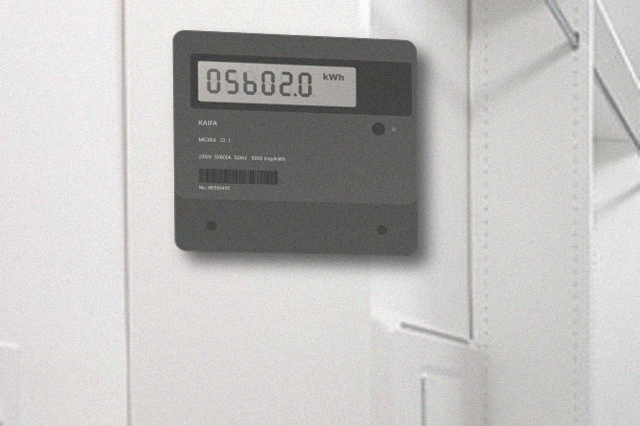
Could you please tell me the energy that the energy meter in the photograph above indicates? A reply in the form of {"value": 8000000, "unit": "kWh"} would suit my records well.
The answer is {"value": 5602.0, "unit": "kWh"}
